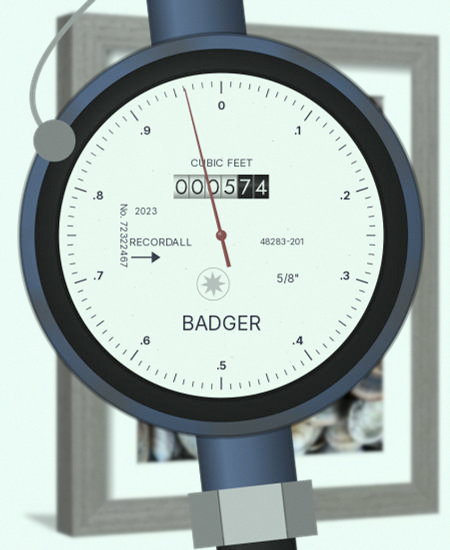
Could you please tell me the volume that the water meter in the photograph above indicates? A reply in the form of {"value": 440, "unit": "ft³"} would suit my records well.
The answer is {"value": 573.96, "unit": "ft³"}
